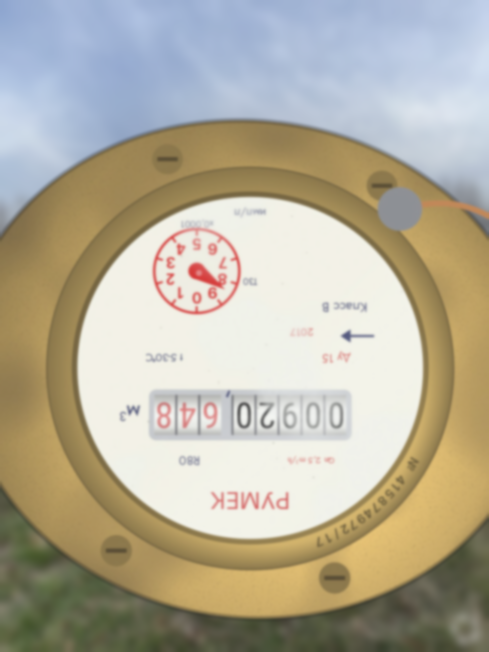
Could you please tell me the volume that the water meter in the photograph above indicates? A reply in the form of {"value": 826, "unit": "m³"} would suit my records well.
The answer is {"value": 920.6488, "unit": "m³"}
